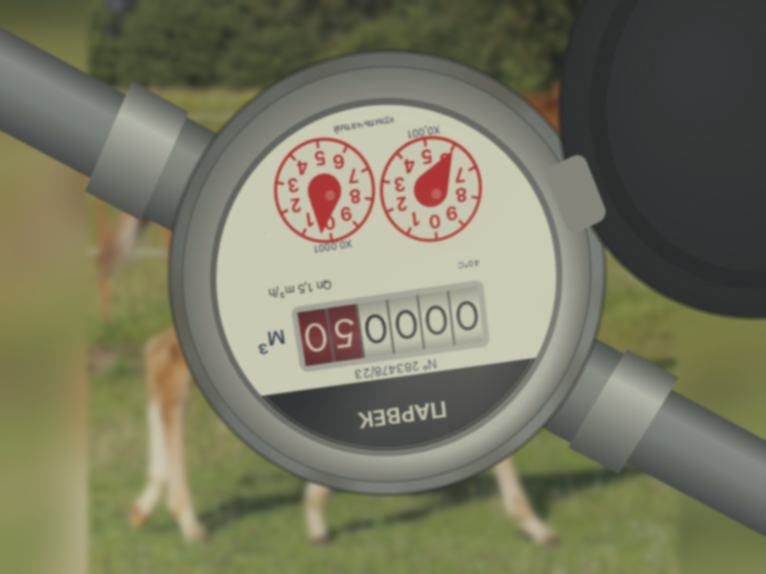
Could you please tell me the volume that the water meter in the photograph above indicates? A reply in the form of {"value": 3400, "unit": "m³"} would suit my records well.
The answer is {"value": 0.5060, "unit": "m³"}
